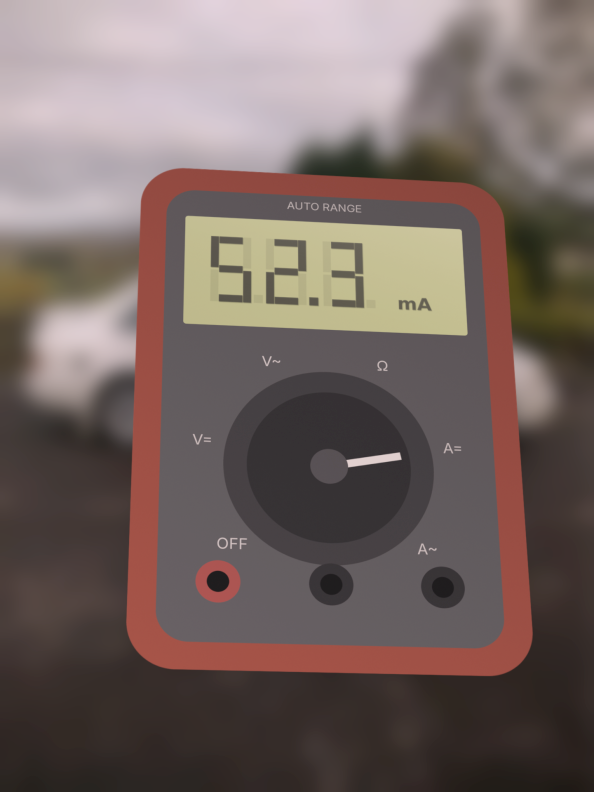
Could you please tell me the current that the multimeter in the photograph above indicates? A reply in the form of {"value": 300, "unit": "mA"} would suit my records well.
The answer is {"value": 52.3, "unit": "mA"}
